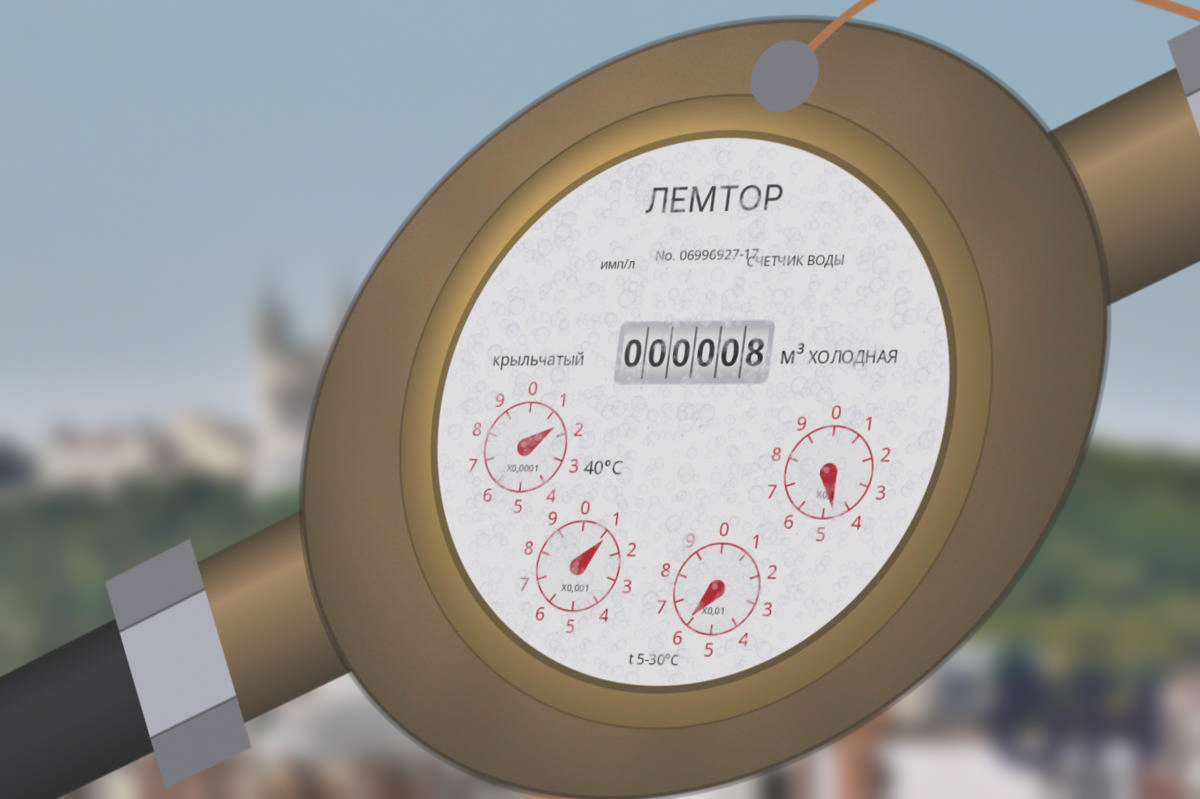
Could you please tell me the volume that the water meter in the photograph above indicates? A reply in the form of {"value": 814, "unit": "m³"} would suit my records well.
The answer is {"value": 8.4611, "unit": "m³"}
